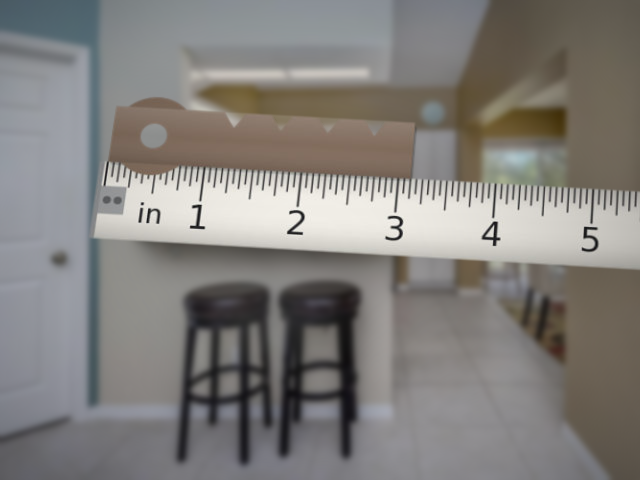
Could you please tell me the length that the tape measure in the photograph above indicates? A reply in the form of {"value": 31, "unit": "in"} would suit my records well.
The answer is {"value": 3.125, "unit": "in"}
